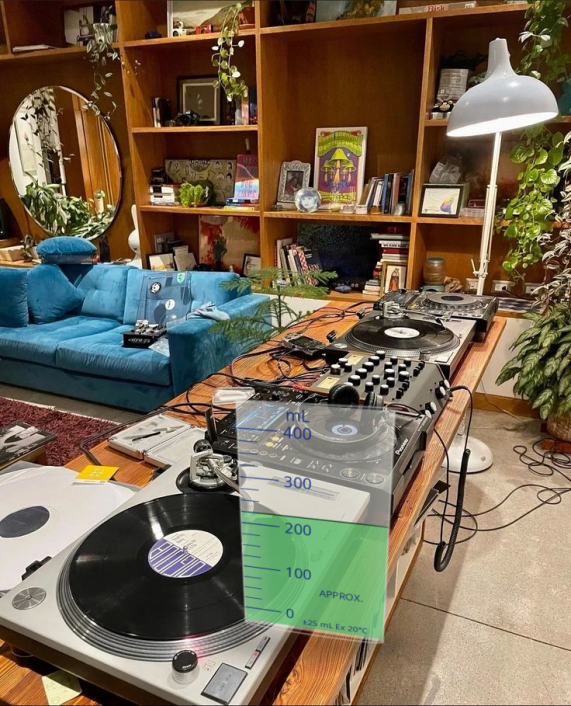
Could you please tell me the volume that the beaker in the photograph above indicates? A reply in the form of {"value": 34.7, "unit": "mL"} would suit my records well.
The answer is {"value": 225, "unit": "mL"}
